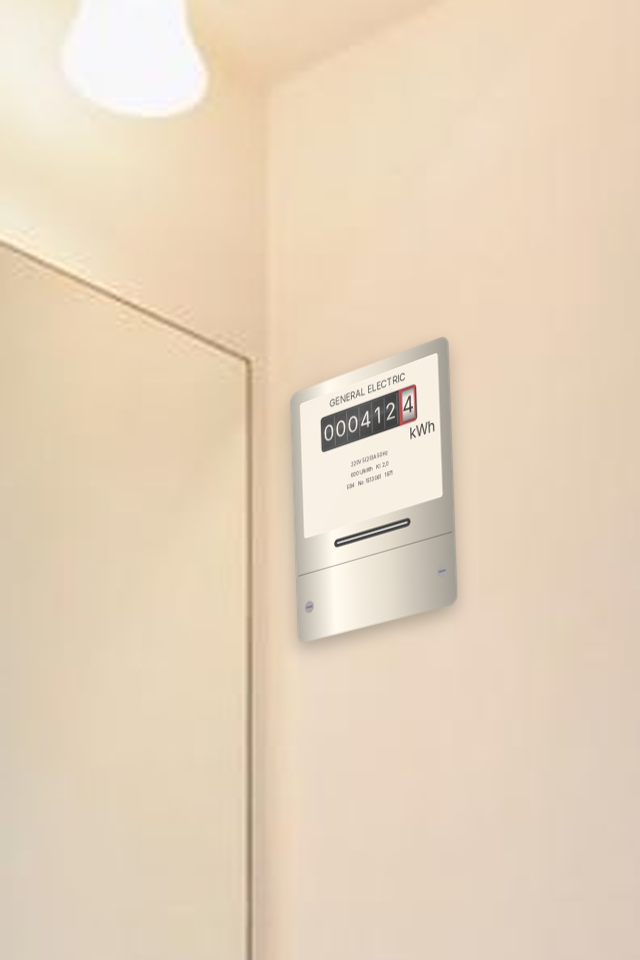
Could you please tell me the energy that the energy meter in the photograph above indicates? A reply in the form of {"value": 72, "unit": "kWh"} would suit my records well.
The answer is {"value": 412.4, "unit": "kWh"}
